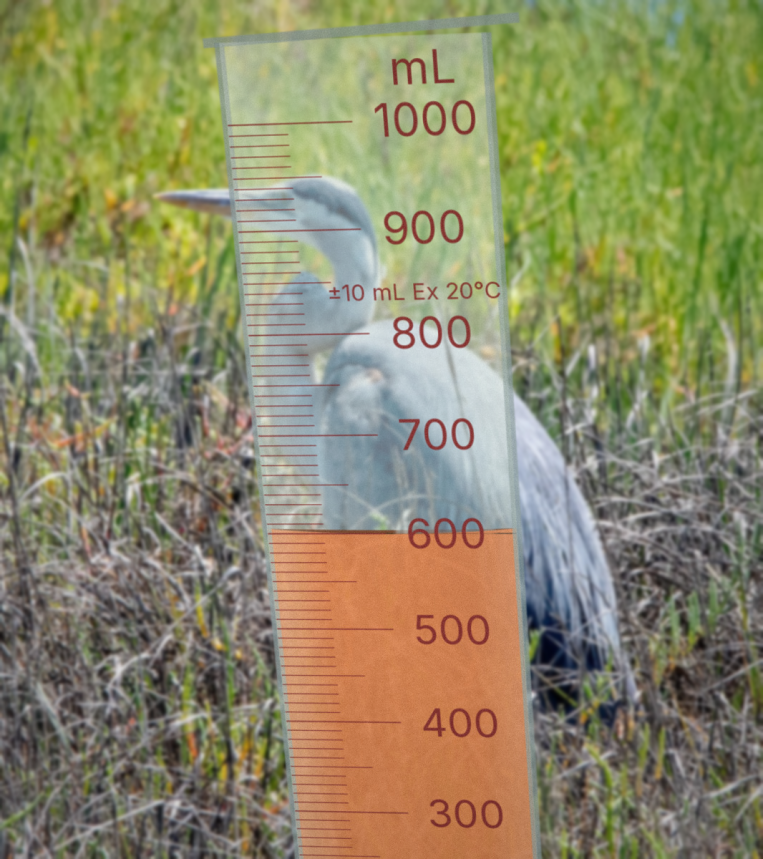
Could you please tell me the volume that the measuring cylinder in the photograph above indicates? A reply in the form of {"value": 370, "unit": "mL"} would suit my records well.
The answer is {"value": 600, "unit": "mL"}
